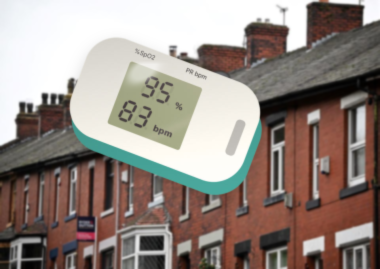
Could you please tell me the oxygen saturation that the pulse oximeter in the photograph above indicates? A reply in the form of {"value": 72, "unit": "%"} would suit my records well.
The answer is {"value": 95, "unit": "%"}
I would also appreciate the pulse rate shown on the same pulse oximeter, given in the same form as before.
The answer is {"value": 83, "unit": "bpm"}
